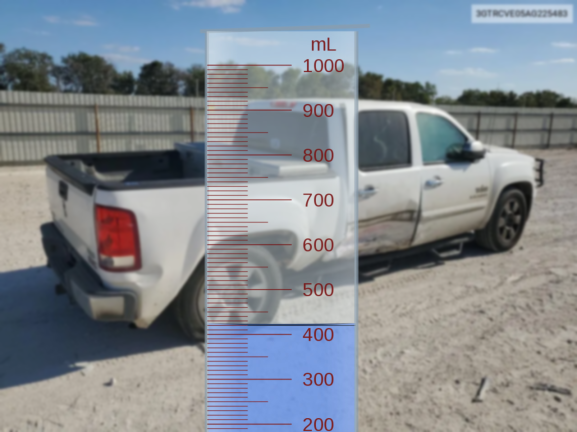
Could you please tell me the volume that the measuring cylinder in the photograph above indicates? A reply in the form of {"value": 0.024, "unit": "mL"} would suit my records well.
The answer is {"value": 420, "unit": "mL"}
